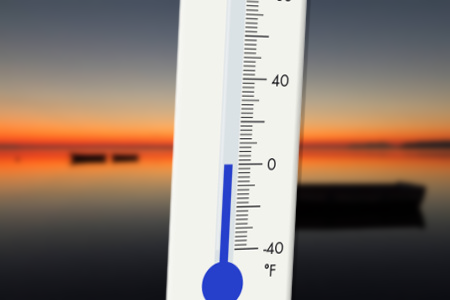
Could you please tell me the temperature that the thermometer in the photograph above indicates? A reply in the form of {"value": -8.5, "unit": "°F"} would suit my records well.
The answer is {"value": 0, "unit": "°F"}
